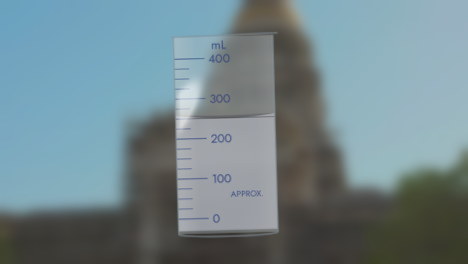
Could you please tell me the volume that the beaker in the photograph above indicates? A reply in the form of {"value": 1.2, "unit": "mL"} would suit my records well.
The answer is {"value": 250, "unit": "mL"}
